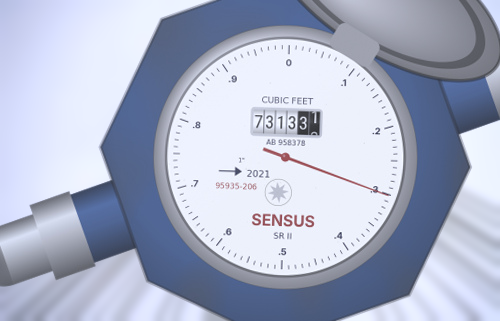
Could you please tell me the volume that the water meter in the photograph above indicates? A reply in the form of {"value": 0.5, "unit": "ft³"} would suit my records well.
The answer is {"value": 731331.30, "unit": "ft³"}
